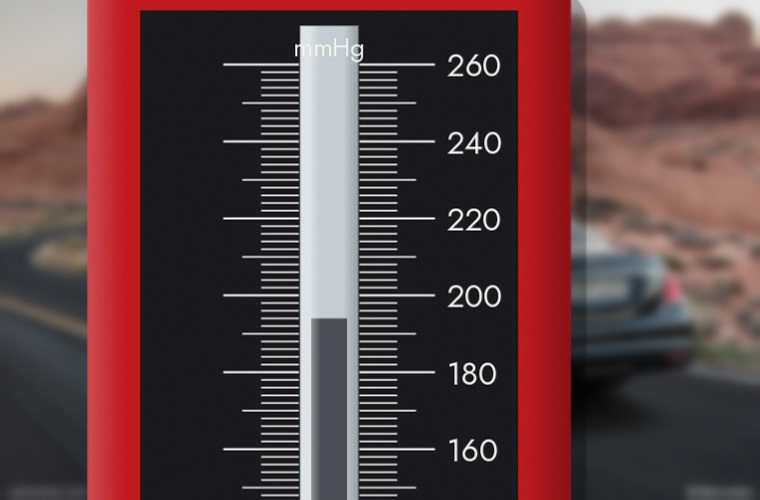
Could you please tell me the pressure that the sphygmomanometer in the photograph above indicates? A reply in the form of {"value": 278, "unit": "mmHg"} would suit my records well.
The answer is {"value": 194, "unit": "mmHg"}
